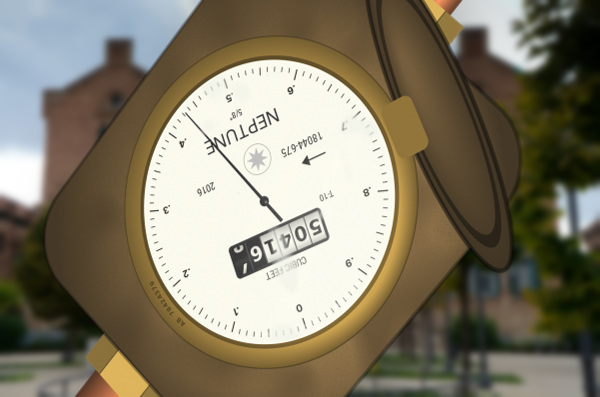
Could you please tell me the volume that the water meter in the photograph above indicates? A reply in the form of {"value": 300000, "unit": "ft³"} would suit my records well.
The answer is {"value": 504167.43, "unit": "ft³"}
